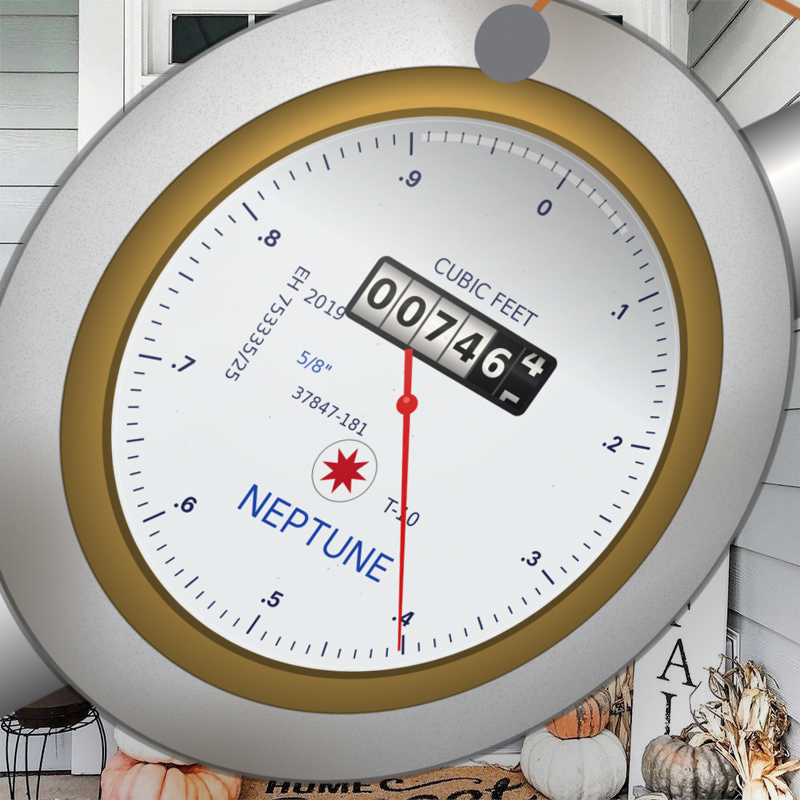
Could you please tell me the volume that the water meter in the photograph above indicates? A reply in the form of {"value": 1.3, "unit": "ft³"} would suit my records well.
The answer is {"value": 7464.40, "unit": "ft³"}
